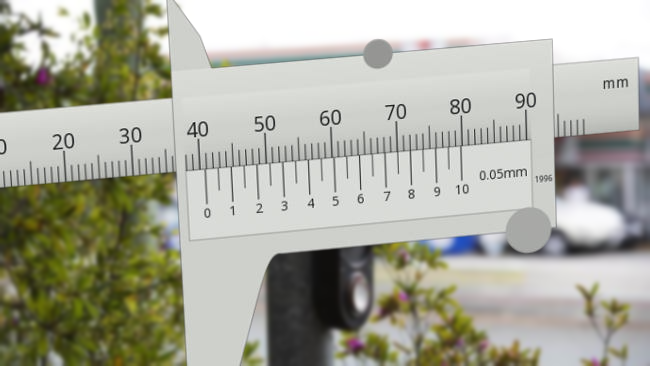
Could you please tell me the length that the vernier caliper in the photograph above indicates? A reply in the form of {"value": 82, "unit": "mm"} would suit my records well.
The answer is {"value": 40.8, "unit": "mm"}
